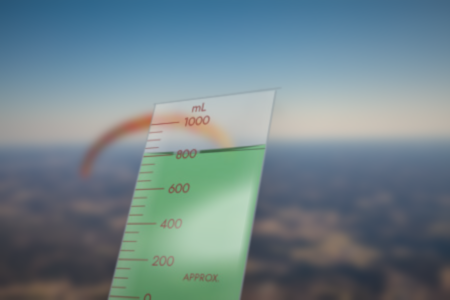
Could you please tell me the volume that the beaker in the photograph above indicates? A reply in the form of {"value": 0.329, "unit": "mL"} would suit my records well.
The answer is {"value": 800, "unit": "mL"}
